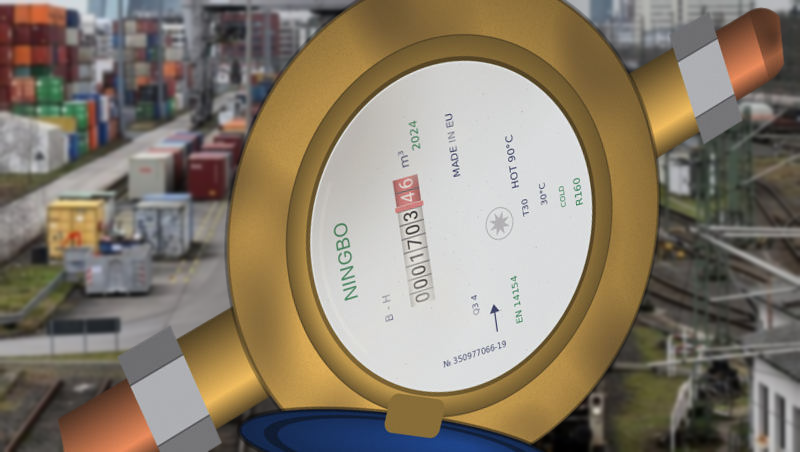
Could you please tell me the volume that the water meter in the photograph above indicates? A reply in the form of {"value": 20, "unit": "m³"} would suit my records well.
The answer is {"value": 1703.46, "unit": "m³"}
